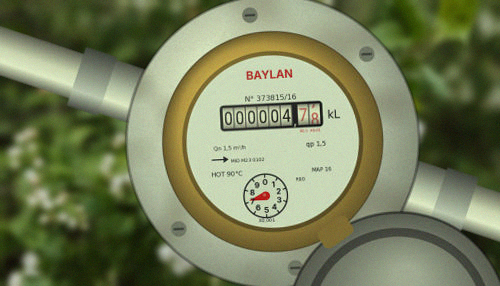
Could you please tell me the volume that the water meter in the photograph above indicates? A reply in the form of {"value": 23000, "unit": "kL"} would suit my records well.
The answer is {"value": 4.777, "unit": "kL"}
